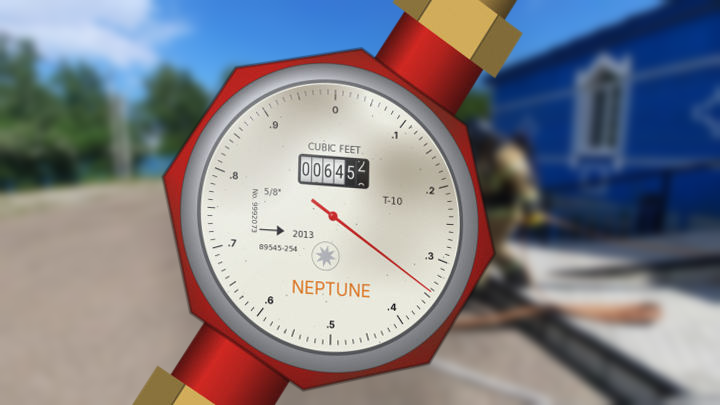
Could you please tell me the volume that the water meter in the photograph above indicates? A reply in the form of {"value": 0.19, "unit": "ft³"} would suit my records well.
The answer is {"value": 6452.34, "unit": "ft³"}
